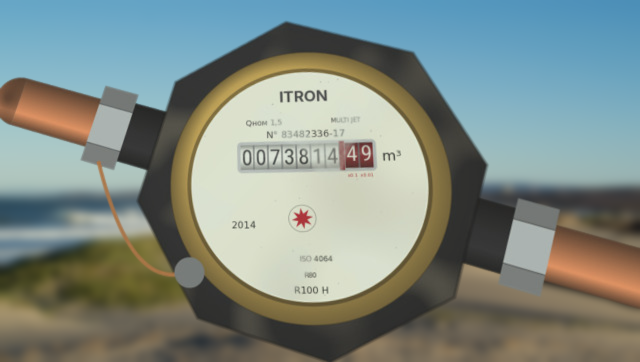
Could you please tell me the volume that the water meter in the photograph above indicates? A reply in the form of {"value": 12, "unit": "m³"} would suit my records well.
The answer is {"value": 73814.49, "unit": "m³"}
